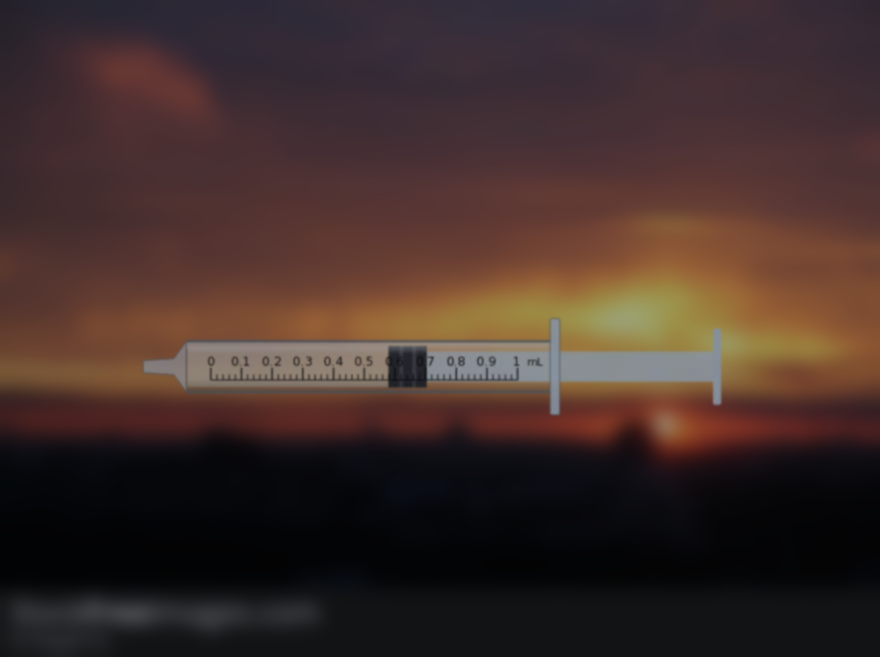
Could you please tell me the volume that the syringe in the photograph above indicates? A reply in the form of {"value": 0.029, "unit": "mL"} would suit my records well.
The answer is {"value": 0.58, "unit": "mL"}
